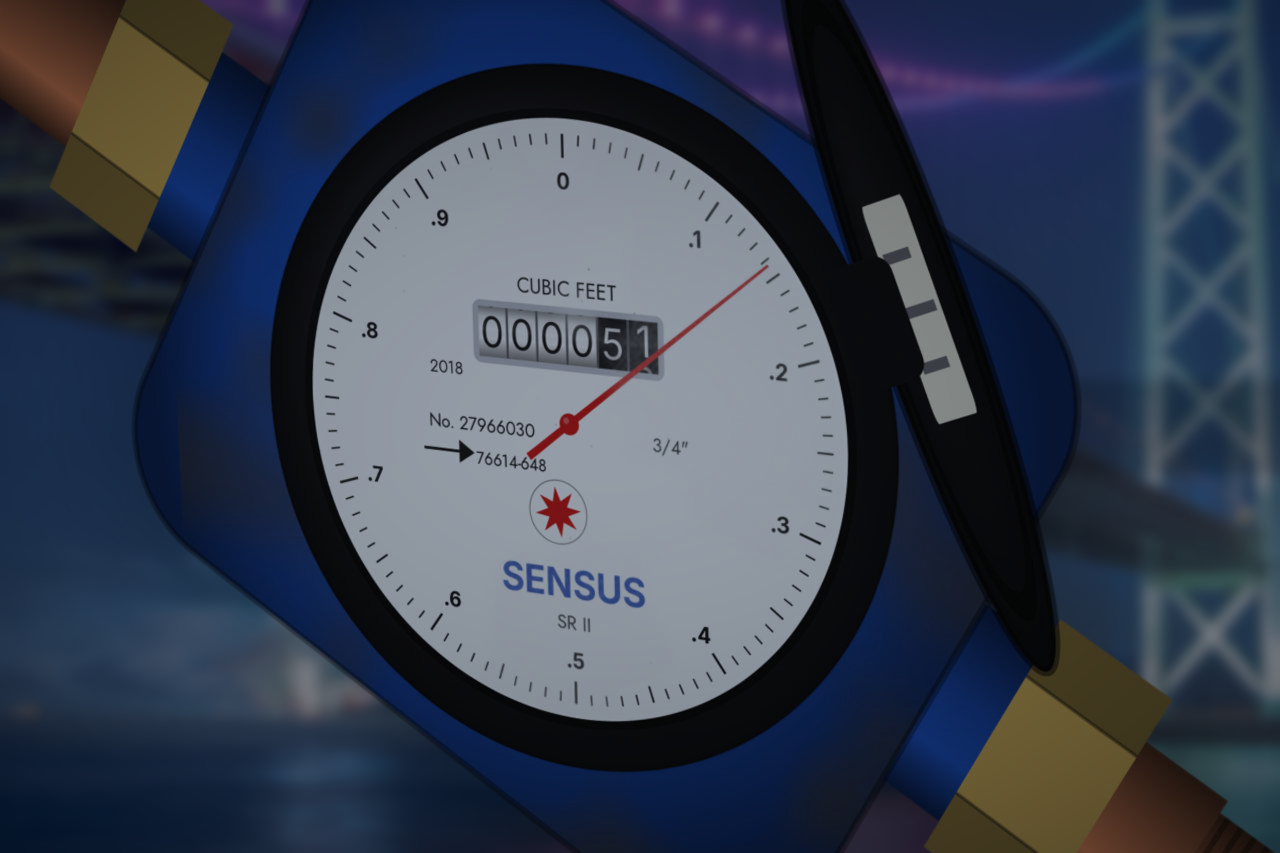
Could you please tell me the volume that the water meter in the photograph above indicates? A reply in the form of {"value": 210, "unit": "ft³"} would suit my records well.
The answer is {"value": 51.14, "unit": "ft³"}
